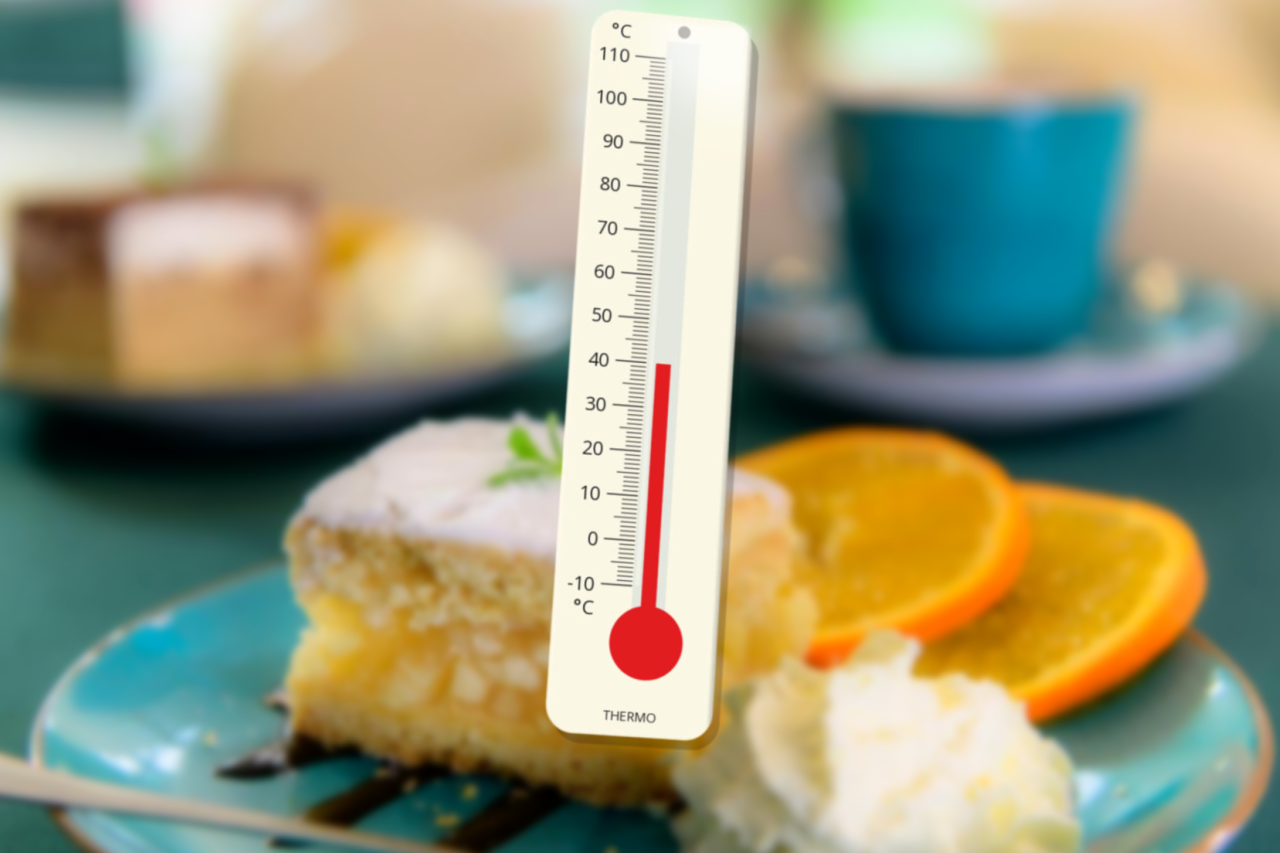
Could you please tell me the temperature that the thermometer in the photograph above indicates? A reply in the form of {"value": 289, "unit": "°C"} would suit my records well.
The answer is {"value": 40, "unit": "°C"}
